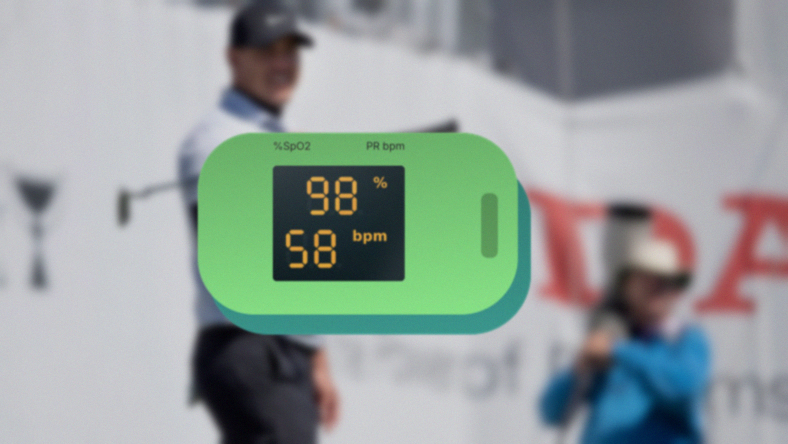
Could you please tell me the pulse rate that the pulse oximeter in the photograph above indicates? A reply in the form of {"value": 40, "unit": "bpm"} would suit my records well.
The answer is {"value": 58, "unit": "bpm"}
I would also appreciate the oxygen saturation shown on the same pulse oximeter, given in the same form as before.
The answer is {"value": 98, "unit": "%"}
